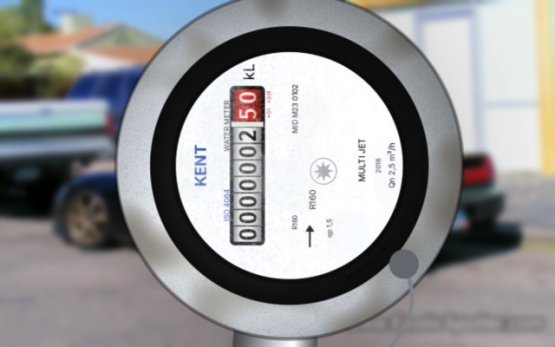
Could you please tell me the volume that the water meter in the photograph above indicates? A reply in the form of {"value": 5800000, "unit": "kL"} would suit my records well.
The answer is {"value": 2.50, "unit": "kL"}
